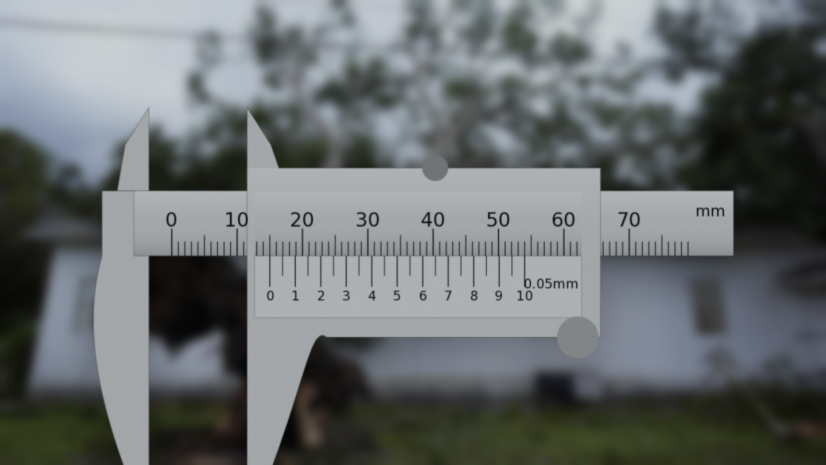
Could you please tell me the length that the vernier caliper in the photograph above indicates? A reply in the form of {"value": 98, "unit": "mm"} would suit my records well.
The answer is {"value": 15.0, "unit": "mm"}
